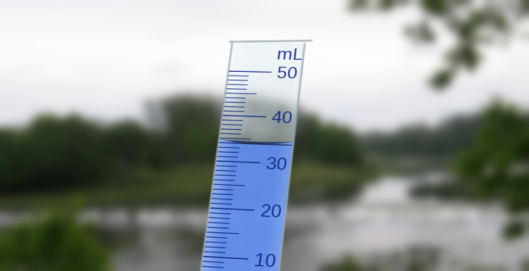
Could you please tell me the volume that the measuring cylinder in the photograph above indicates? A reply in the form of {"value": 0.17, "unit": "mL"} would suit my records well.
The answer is {"value": 34, "unit": "mL"}
